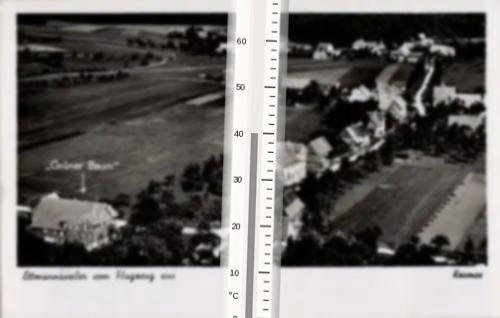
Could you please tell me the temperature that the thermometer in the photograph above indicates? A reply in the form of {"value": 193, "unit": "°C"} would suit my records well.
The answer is {"value": 40, "unit": "°C"}
